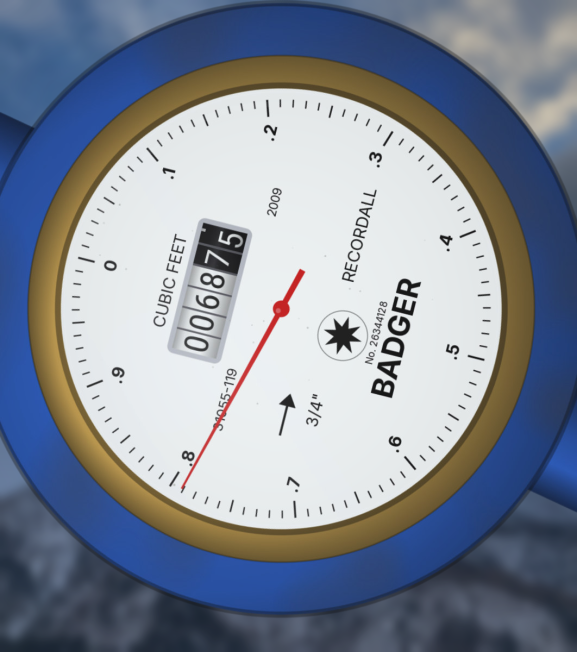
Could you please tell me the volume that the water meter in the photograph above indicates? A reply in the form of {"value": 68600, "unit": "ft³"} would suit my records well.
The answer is {"value": 6874.79, "unit": "ft³"}
